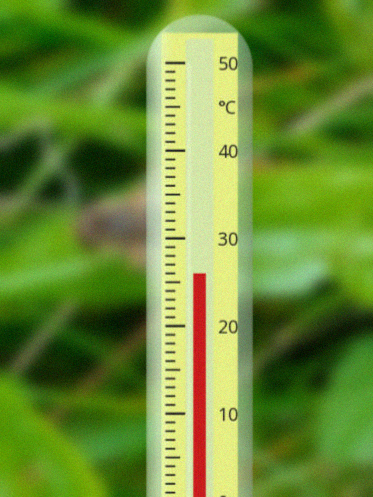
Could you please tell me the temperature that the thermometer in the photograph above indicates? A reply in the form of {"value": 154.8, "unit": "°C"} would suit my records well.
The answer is {"value": 26, "unit": "°C"}
